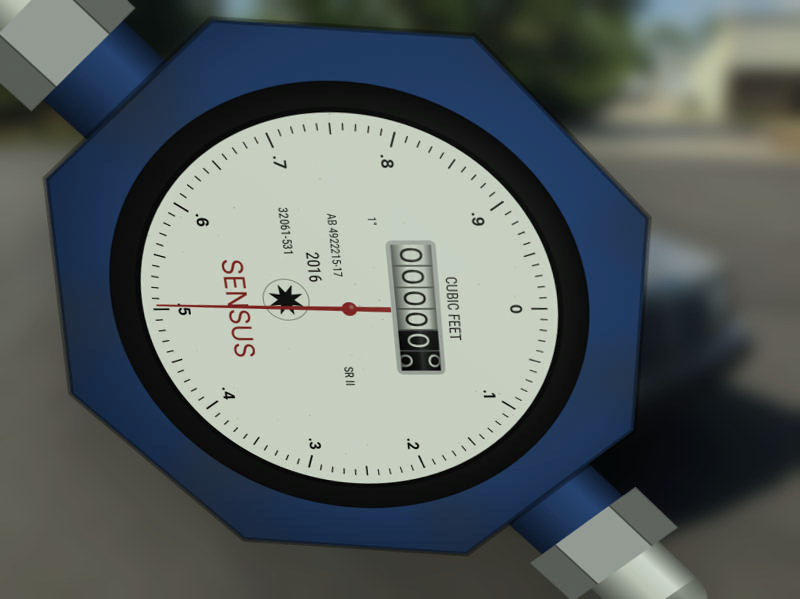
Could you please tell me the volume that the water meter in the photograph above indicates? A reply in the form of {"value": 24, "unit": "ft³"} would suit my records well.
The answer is {"value": 8.50, "unit": "ft³"}
